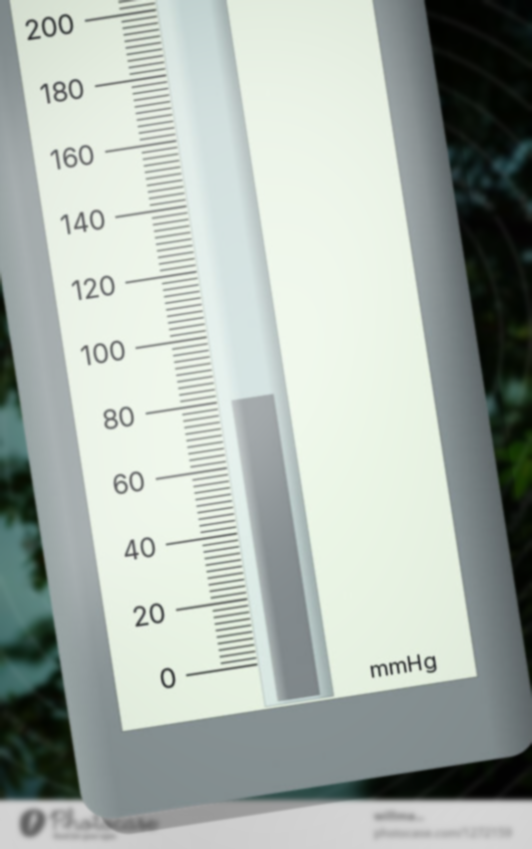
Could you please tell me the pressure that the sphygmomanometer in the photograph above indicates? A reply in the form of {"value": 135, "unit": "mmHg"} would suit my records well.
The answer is {"value": 80, "unit": "mmHg"}
